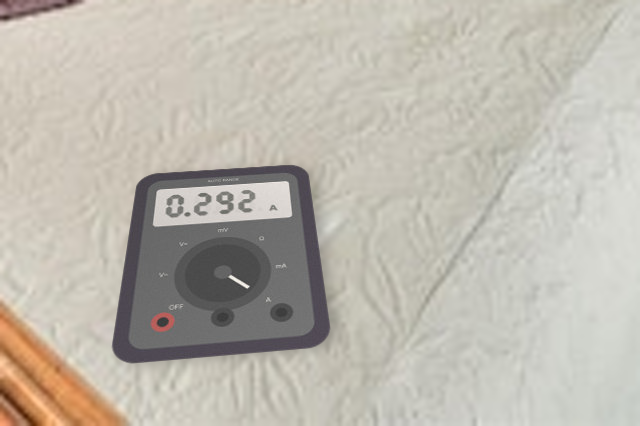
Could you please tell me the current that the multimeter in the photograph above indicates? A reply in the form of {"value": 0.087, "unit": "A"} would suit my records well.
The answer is {"value": 0.292, "unit": "A"}
